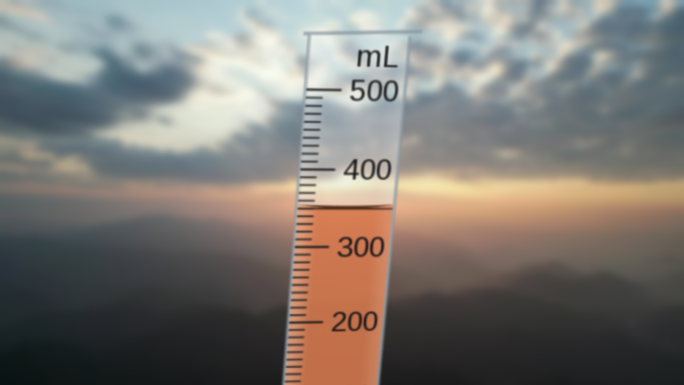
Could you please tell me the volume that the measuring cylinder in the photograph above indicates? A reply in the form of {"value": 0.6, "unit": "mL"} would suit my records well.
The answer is {"value": 350, "unit": "mL"}
